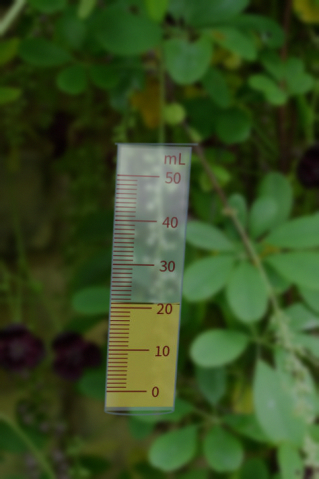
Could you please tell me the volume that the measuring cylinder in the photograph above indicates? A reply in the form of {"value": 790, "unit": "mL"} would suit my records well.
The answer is {"value": 21, "unit": "mL"}
